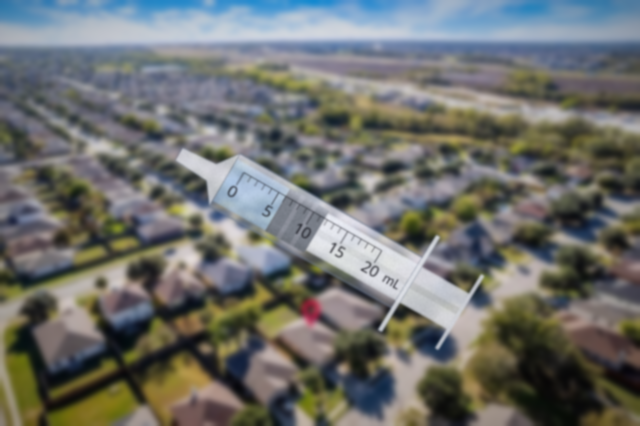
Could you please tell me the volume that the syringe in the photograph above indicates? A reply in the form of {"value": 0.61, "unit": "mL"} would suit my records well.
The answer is {"value": 6, "unit": "mL"}
